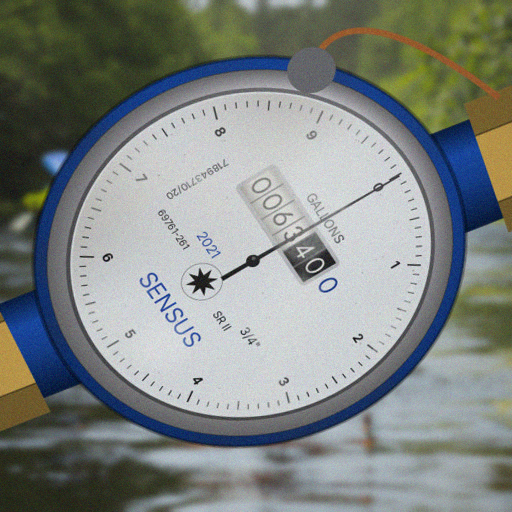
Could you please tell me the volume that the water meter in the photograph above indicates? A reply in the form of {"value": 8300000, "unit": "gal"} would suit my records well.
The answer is {"value": 63400.0, "unit": "gal"}
